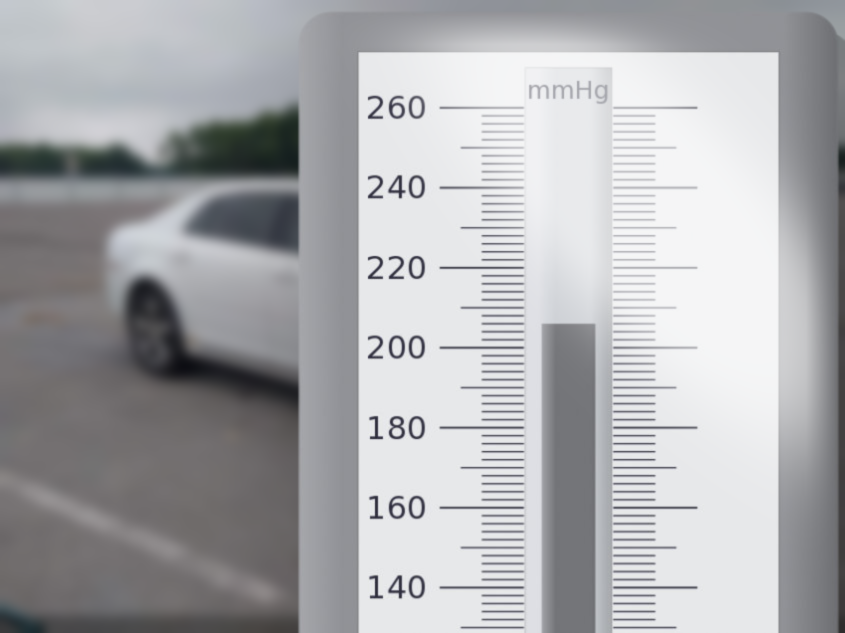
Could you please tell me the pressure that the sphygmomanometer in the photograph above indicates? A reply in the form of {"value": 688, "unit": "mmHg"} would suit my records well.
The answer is {"value": 206, "unit": "mmHg"}
